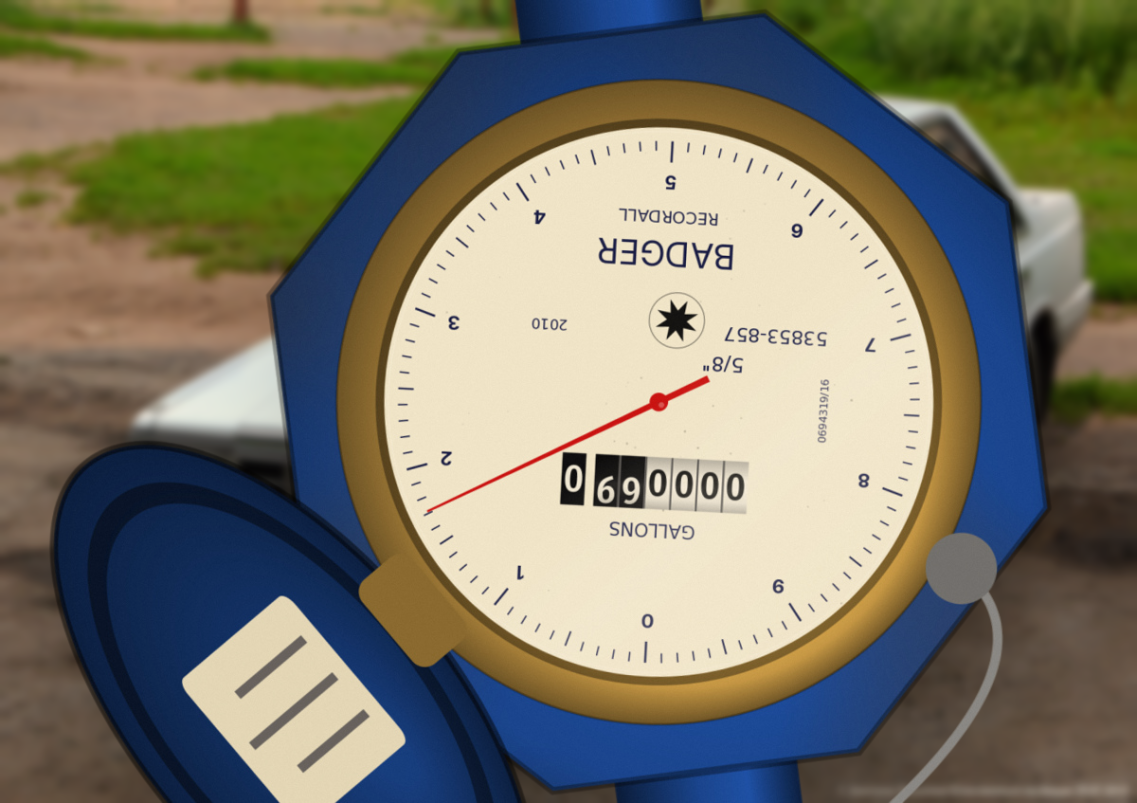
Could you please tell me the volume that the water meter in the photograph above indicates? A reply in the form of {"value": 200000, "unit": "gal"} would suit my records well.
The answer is {"value": 691.7, "unit": "gal"}
